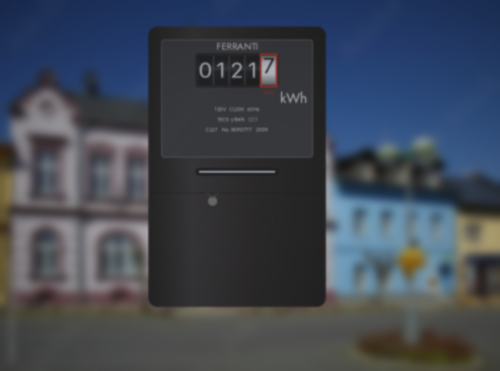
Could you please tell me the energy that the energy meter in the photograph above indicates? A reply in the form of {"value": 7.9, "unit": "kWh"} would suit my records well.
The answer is {"value": 121.7, "unit": "kWh"}
